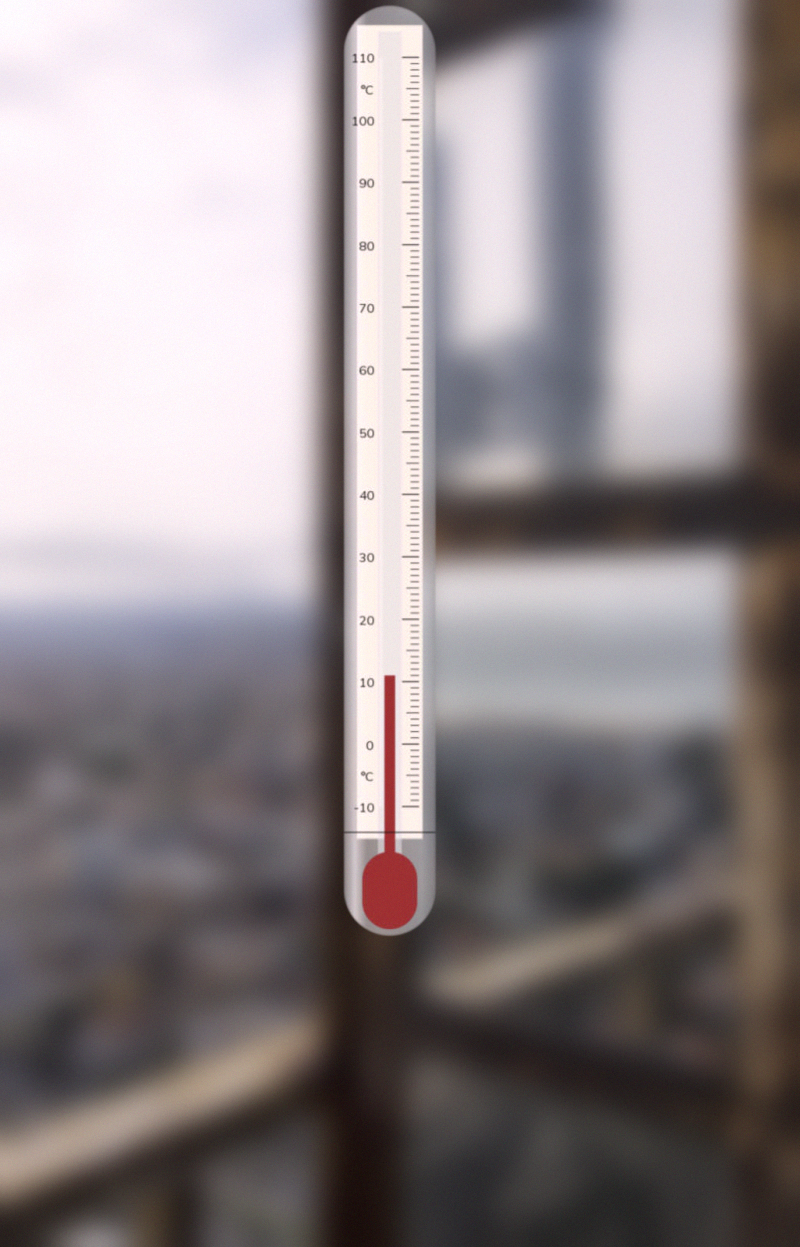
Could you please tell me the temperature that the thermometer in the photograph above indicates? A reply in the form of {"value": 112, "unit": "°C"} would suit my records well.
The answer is {"value": 11, "unit": "°C"}
